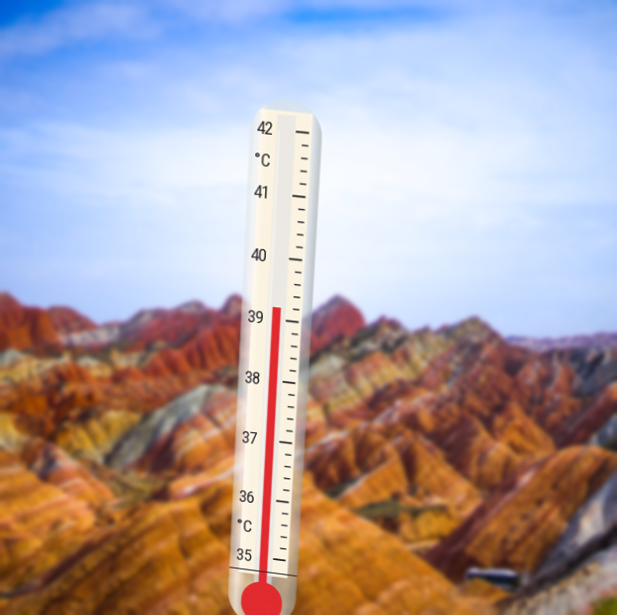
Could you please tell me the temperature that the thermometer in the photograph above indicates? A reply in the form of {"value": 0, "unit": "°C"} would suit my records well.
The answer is {"value": 39.2, "unit": "°C"}
